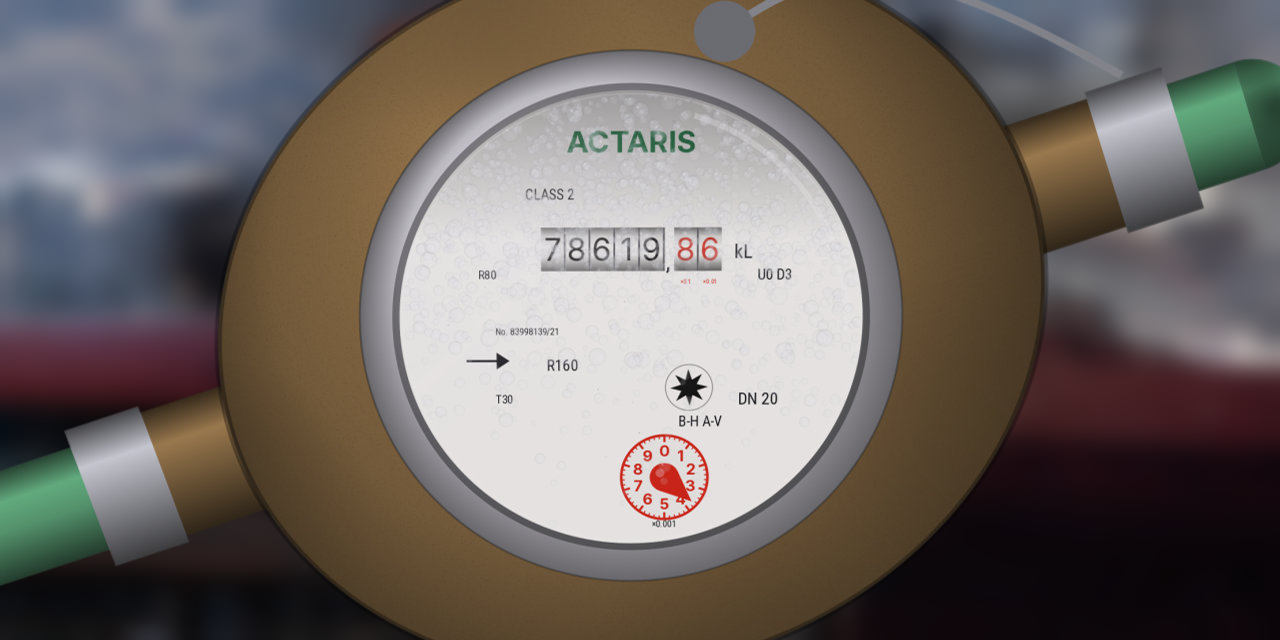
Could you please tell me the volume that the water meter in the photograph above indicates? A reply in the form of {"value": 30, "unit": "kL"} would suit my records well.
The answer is {"value": 78619.863, "unit": "kL"}
